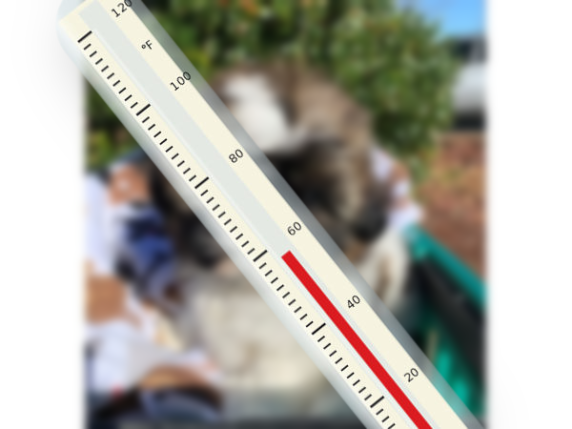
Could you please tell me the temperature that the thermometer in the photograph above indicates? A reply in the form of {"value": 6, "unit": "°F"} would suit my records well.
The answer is {"value": 57, "unit": "°F"}
